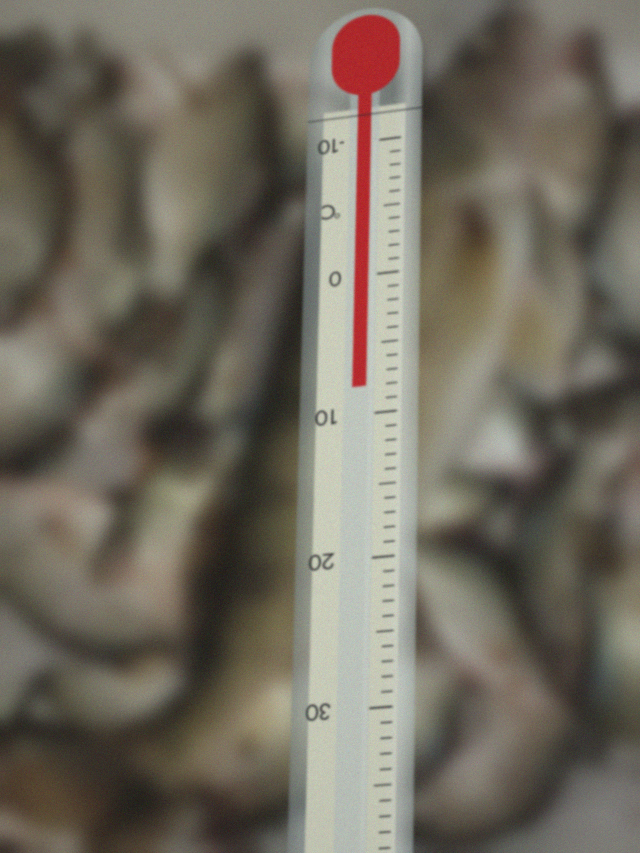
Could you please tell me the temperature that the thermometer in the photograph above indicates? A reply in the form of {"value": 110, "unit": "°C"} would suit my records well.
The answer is {"value": 8, "unit": "°C"}
